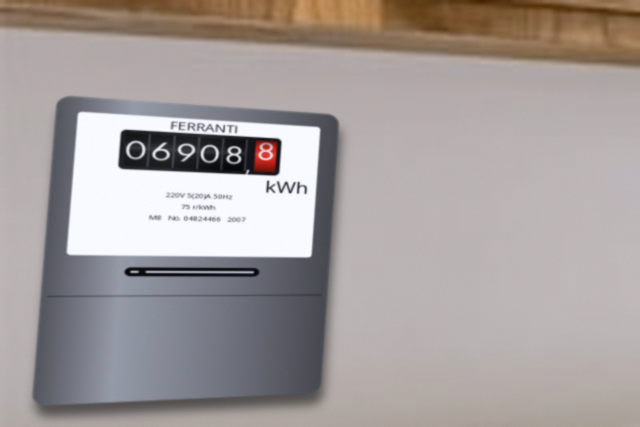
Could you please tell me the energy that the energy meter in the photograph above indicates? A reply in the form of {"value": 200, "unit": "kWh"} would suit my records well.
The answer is {"value": 6908.8, "unit": "kWh"}
